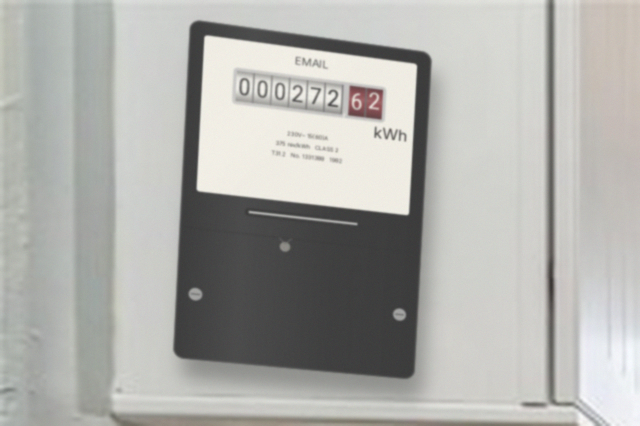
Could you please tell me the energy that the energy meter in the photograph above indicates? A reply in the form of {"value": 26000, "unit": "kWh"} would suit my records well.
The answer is {"value": 272.62, "unit": "kWh"}
